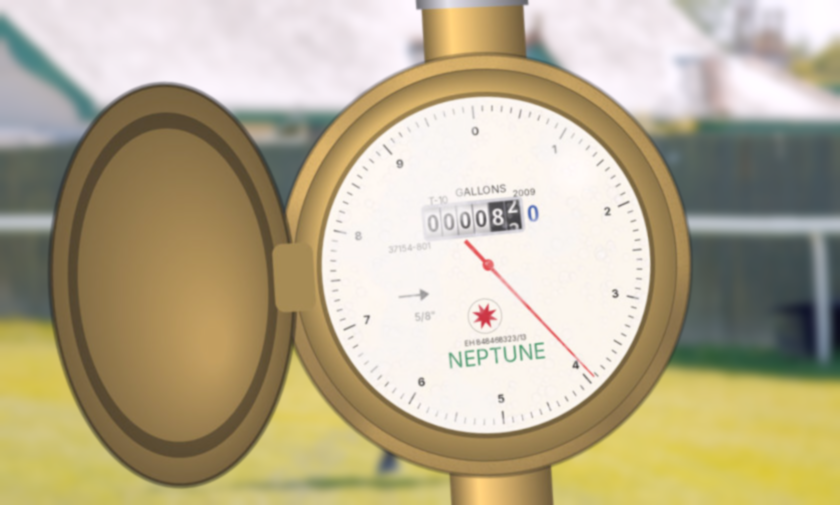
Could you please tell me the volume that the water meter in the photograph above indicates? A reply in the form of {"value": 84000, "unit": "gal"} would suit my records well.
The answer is {"value": 823.9, "unit": "gal"}
